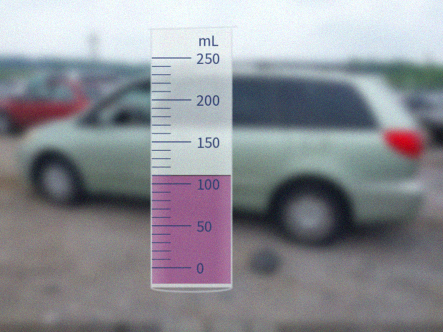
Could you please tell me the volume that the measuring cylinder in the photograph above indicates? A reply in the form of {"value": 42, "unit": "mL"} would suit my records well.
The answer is {"value": 110, "unit": "mL"}
